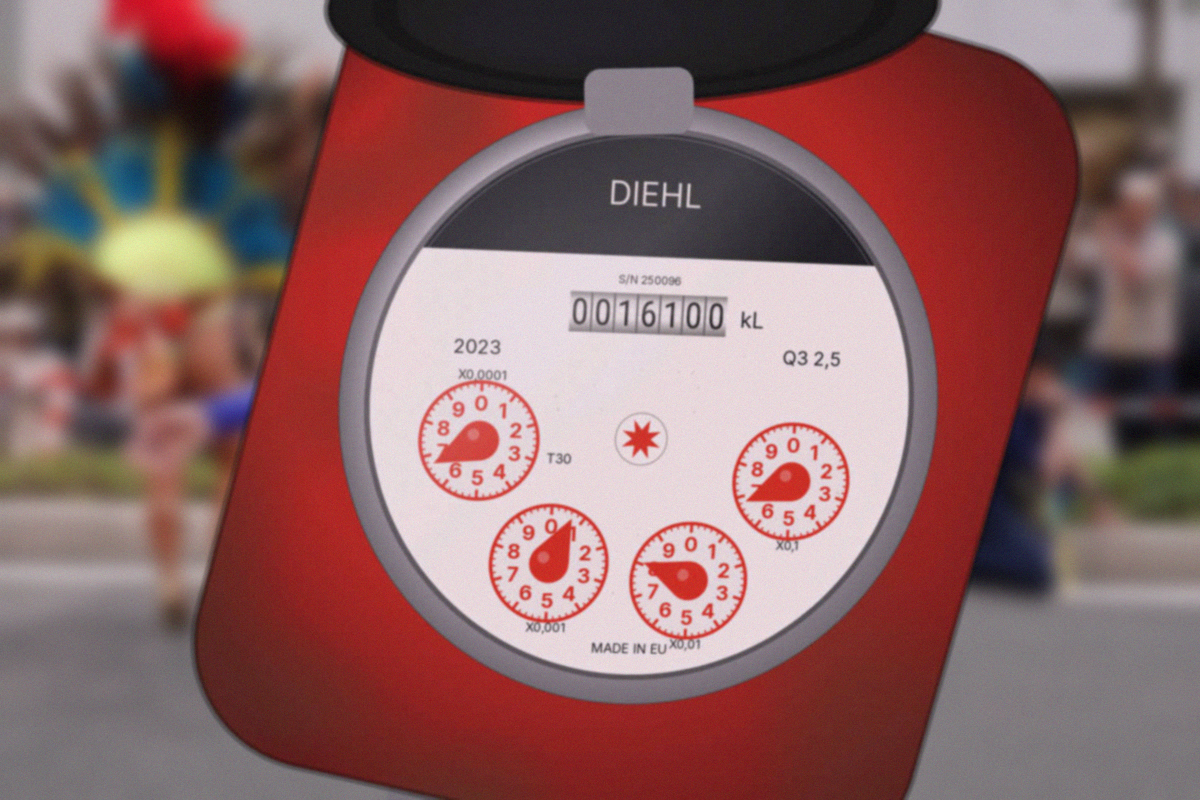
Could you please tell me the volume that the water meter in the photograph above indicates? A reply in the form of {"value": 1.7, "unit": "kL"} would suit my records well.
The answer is {"value": 16100.6806, "unit": "kL"}
